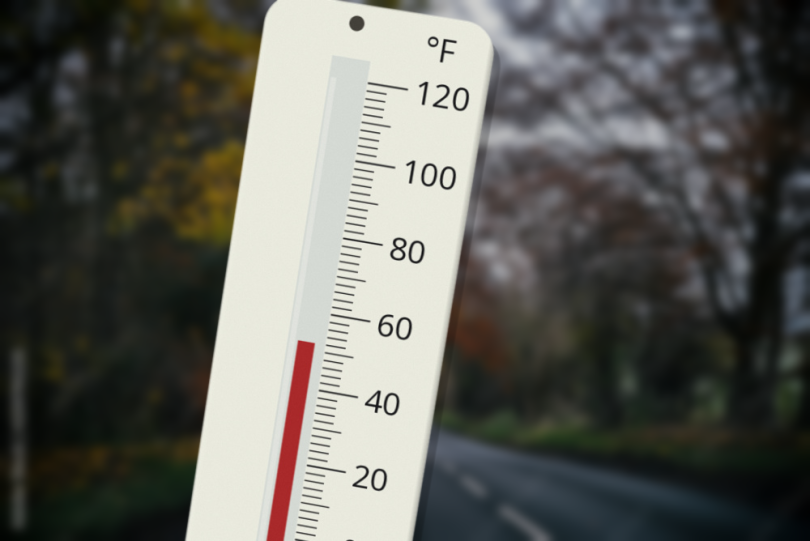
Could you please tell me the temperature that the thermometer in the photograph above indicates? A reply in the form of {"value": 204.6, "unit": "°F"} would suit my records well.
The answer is {"value": 52, "unit": "°F"}
